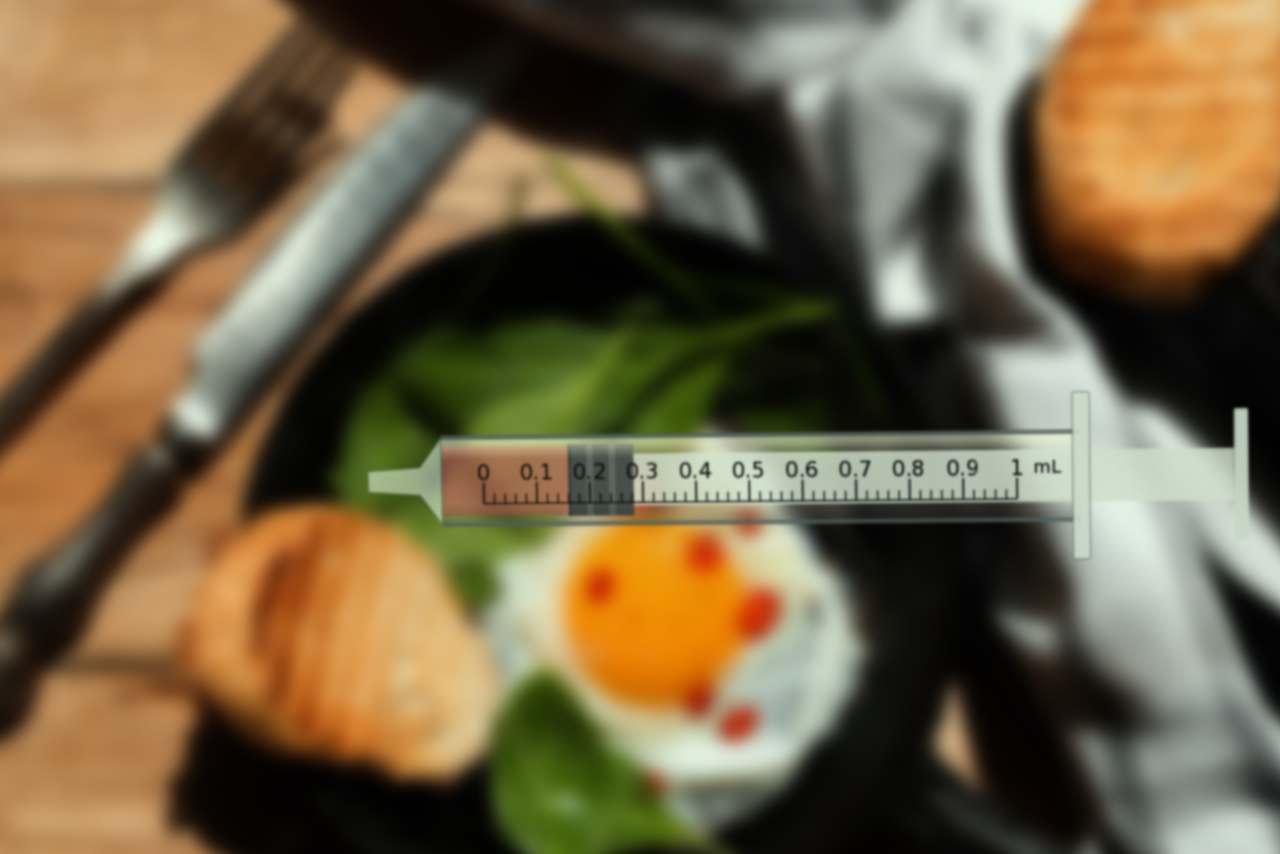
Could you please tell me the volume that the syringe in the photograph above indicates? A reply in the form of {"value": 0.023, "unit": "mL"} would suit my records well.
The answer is {"value": 0.16, "unit": "mL"}
